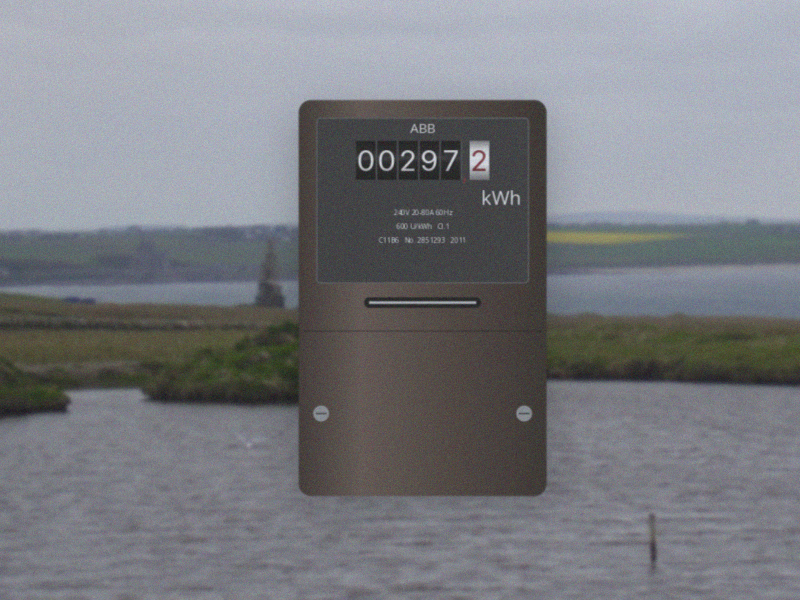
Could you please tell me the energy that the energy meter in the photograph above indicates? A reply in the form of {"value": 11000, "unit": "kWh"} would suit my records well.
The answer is {"value": 297.2, "unit": "kWh"}
